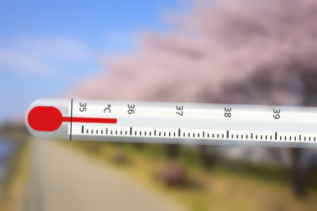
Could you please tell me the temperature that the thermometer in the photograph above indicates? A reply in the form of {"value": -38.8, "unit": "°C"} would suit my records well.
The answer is {"value": 35.7, "unit": "°C"}
